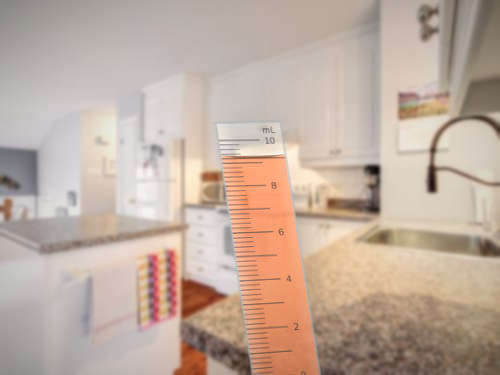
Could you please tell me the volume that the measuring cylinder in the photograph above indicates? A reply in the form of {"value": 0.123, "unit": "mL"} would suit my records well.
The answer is {"value": 9.2, "unit": "mL"}
